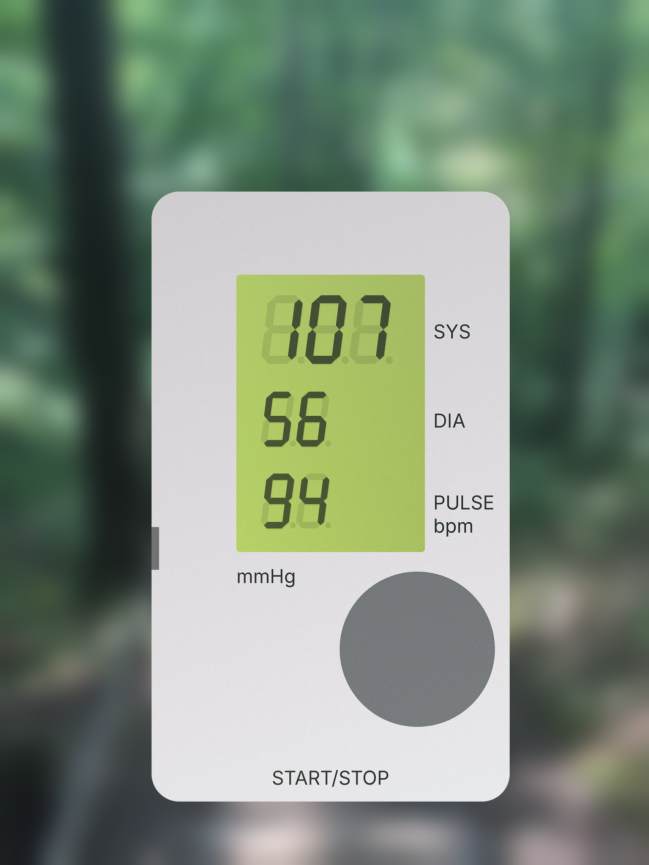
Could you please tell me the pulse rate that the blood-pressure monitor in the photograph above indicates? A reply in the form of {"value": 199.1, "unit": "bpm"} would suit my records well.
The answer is {"value": 94, "unit": "bpm"}
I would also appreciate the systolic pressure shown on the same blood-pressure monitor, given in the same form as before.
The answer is {"value": 107, "unit": "mmHg"}
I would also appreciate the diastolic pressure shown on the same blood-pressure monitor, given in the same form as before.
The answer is {"value": 56, "unit": "mmHg"}
